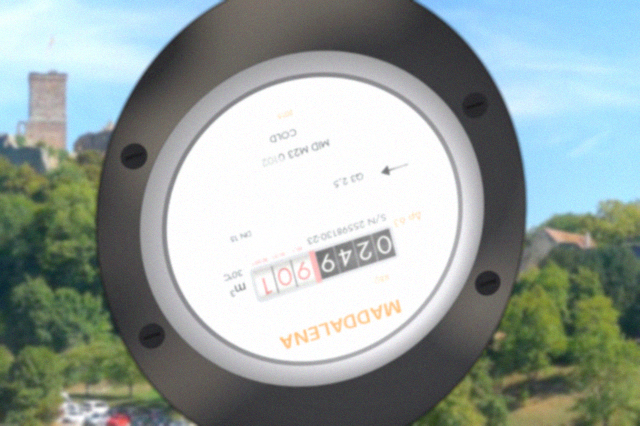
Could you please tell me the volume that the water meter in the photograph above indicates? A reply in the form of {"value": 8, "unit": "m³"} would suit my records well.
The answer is {"value": 249.901, "unit": "m³"}
